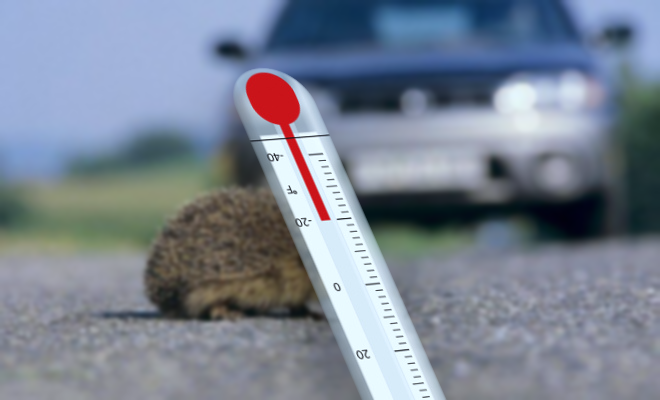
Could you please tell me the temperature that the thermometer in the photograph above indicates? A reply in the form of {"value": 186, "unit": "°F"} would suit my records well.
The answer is {"value": -20, "unit": "°F"}
